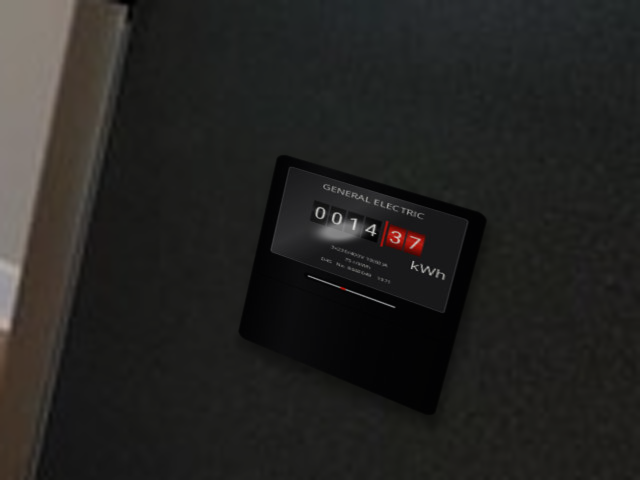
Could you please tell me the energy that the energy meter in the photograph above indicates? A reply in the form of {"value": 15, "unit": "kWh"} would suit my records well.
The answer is {"value": 14.37, "unit": "kWh"}
